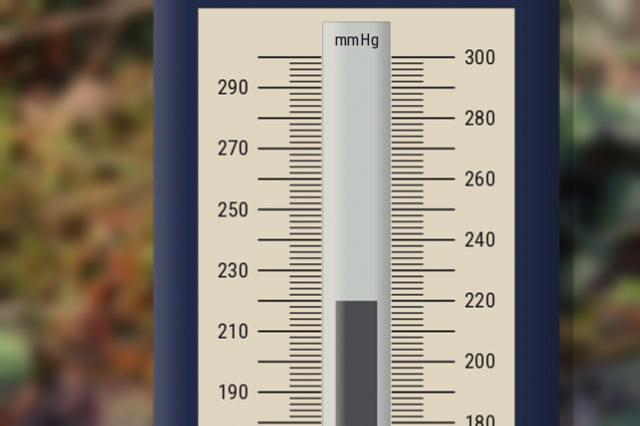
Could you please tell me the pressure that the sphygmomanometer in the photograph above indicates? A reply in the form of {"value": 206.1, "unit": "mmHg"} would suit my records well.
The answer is {"value": 220, "unit": "mmHg"}
